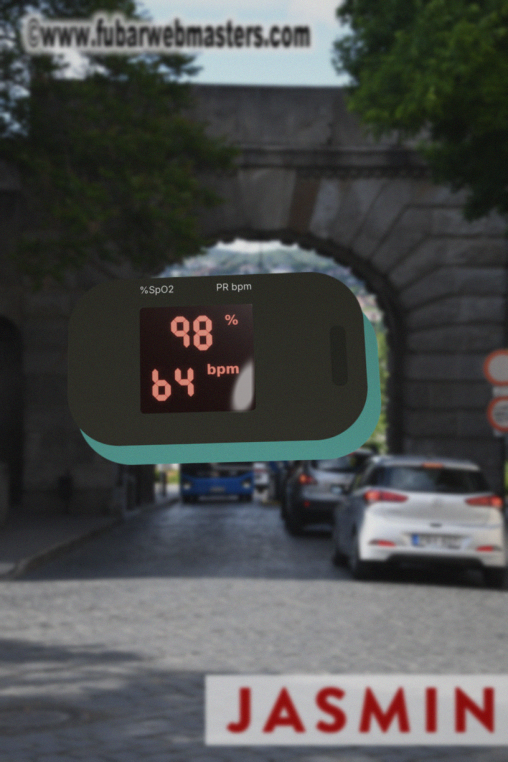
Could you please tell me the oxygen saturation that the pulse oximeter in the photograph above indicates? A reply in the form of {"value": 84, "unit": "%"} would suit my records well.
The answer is {"value": 98, "unit": "%"}
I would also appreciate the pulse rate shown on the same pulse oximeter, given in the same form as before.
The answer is {"value": 64, "unit": "bpm"}
